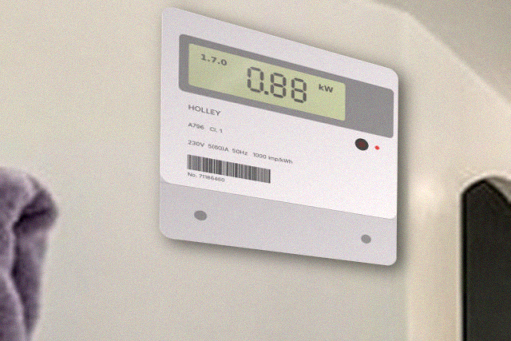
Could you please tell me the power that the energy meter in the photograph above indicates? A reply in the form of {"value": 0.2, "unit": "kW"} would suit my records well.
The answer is {"value": 0.88, "unit": "kW"}
